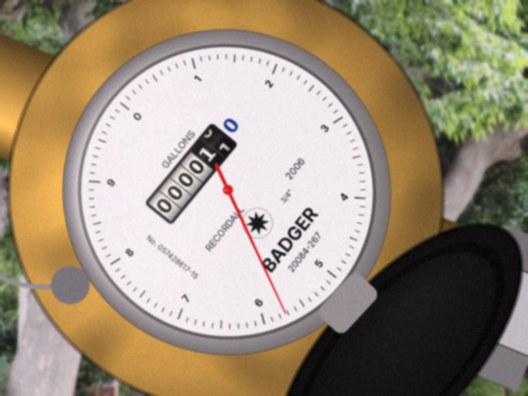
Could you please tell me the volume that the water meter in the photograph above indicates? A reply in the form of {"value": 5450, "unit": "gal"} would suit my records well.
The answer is {"value": 105.7, "unit": "gal"}
